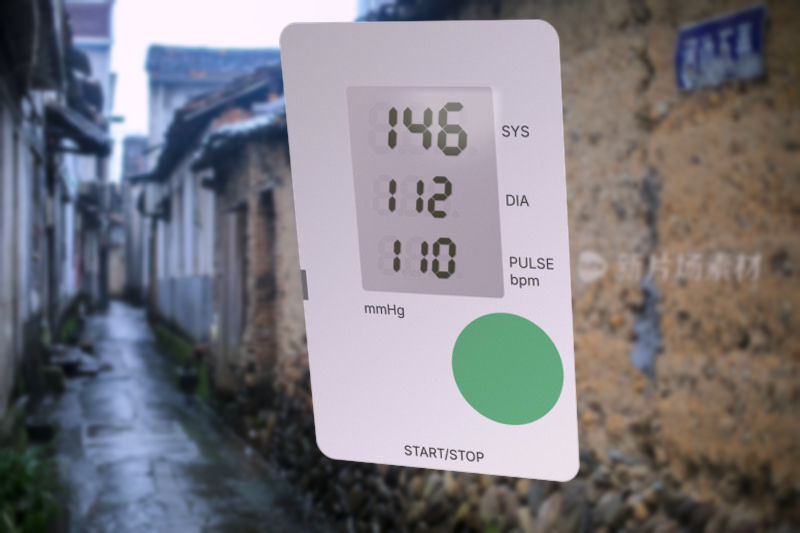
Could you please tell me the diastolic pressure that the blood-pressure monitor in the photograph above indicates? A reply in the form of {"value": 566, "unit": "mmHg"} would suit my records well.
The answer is {"value": 112, "unit": "mmHg"}
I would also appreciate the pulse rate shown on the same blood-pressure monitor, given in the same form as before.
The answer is {"value": 110, "unit": "bpm"}
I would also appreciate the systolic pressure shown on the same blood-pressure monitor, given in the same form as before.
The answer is {"value": 146, "unit": "mmHg"}
